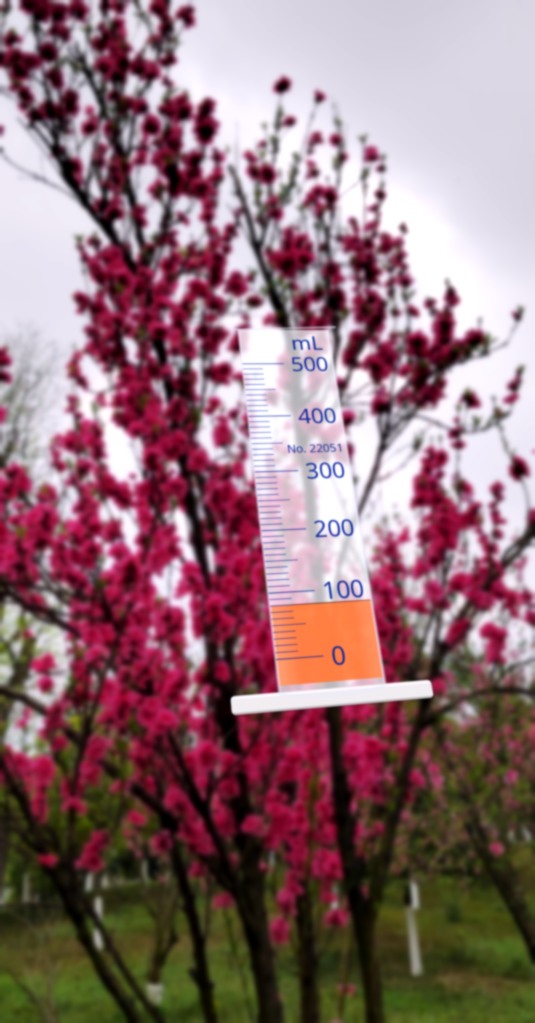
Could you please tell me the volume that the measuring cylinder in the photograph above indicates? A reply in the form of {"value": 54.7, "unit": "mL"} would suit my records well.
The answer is {"value": 80, "unit": "mL"}
